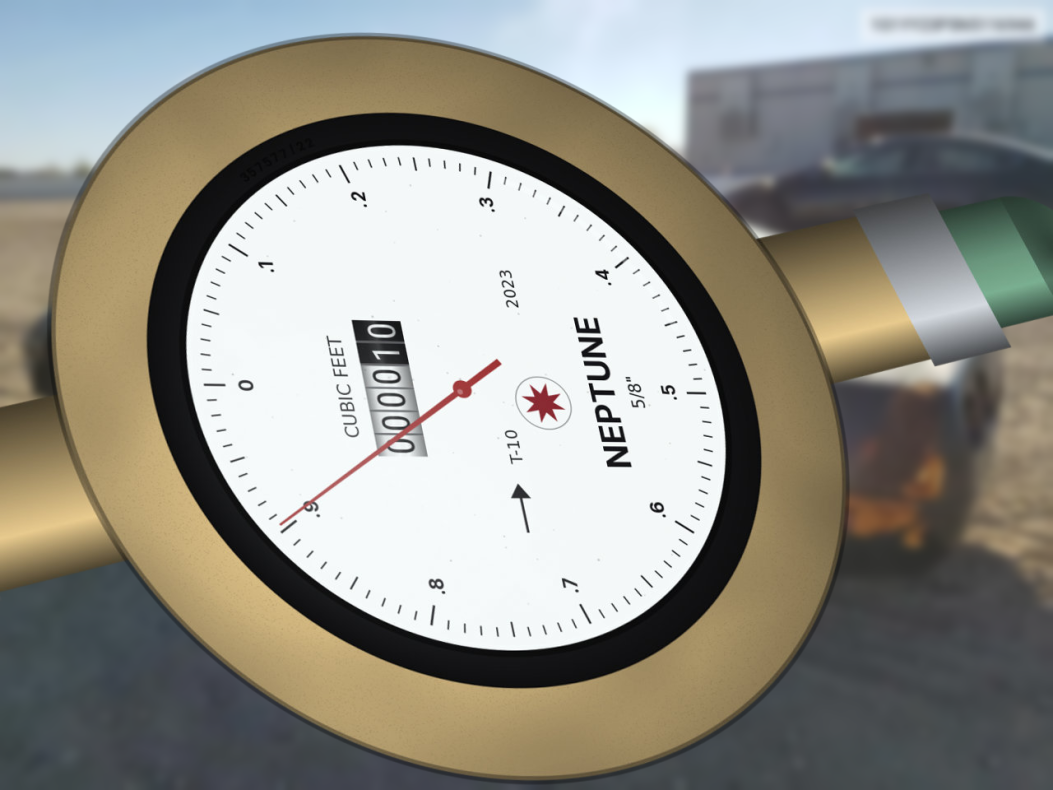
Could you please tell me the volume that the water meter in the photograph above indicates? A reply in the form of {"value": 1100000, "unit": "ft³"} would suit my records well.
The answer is {"value": 9.90, "unit": "ft³"}
